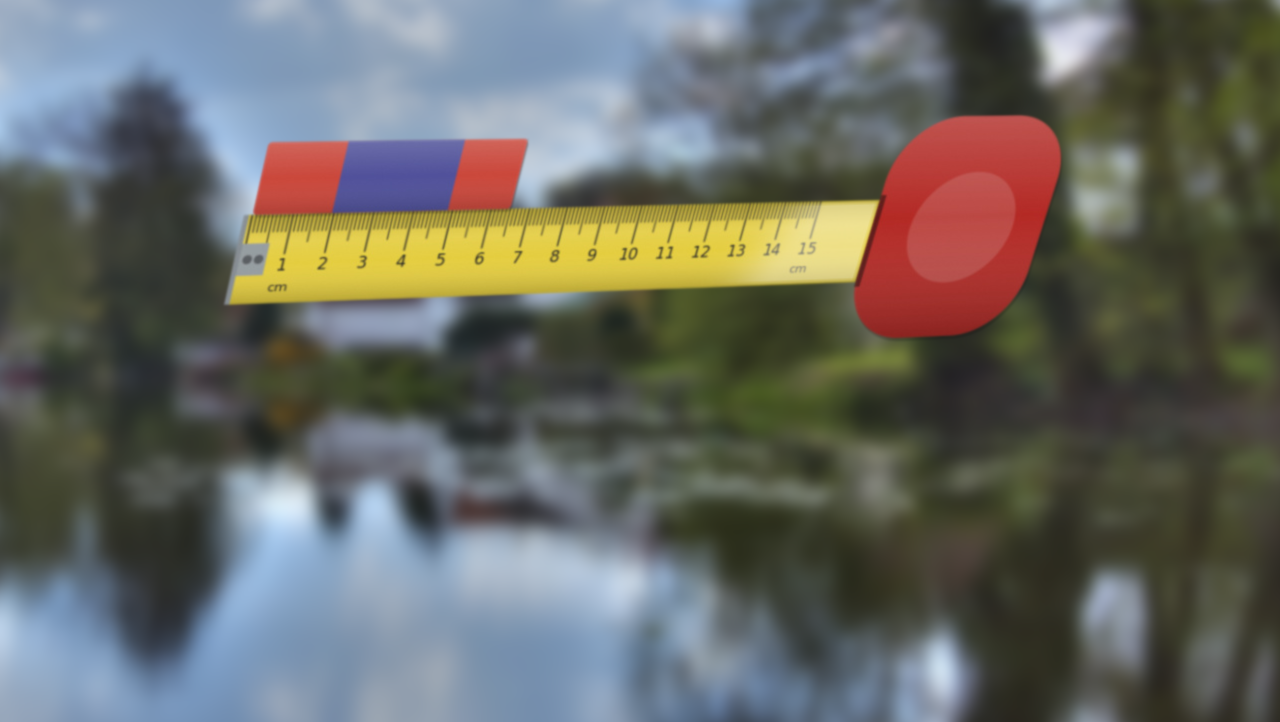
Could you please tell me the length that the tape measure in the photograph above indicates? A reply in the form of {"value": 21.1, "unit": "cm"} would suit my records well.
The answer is {"value": 6.5, "unit": "cm"}
